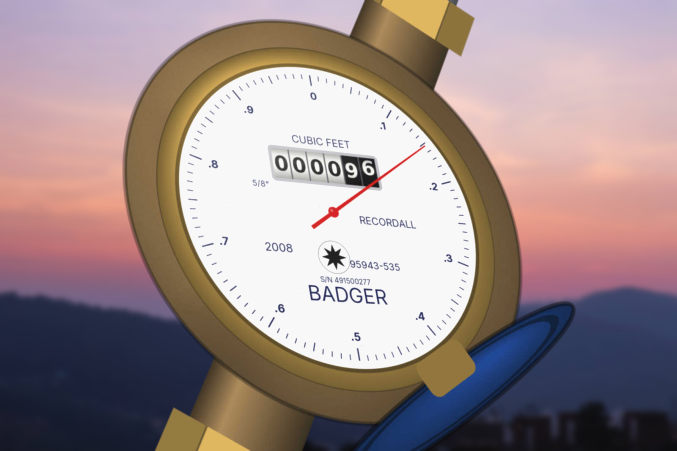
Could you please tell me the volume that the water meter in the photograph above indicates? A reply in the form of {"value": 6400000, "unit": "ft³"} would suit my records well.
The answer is {"value": 96.15, "unit": "ft³"}
